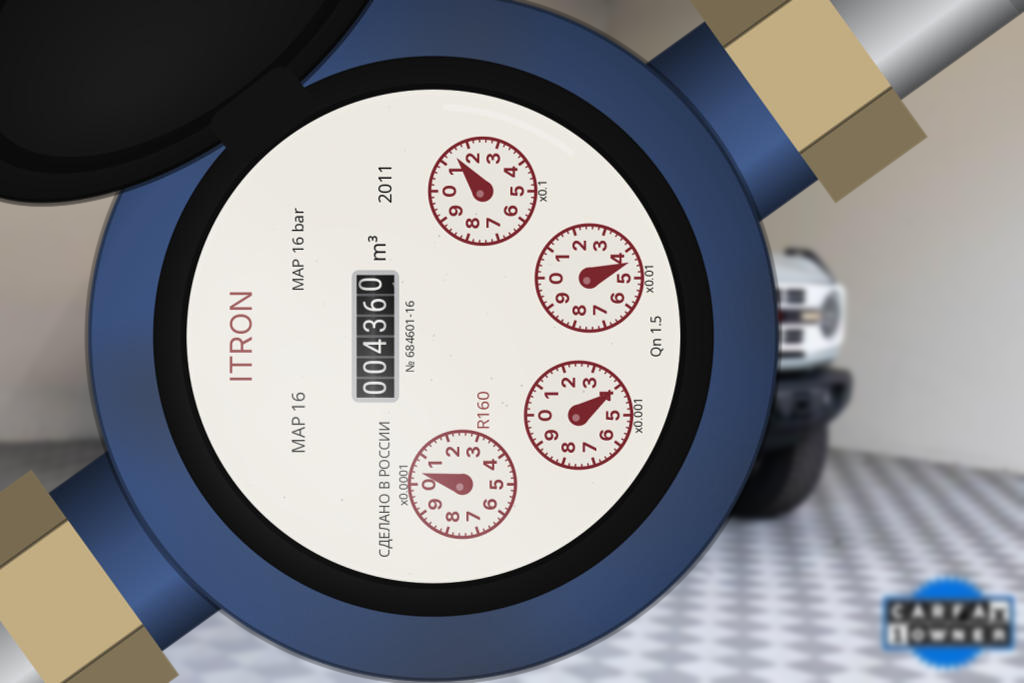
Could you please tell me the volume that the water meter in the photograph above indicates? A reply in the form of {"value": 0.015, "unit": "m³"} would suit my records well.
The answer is {"value": 4360.1440, "unit": "m³"}
